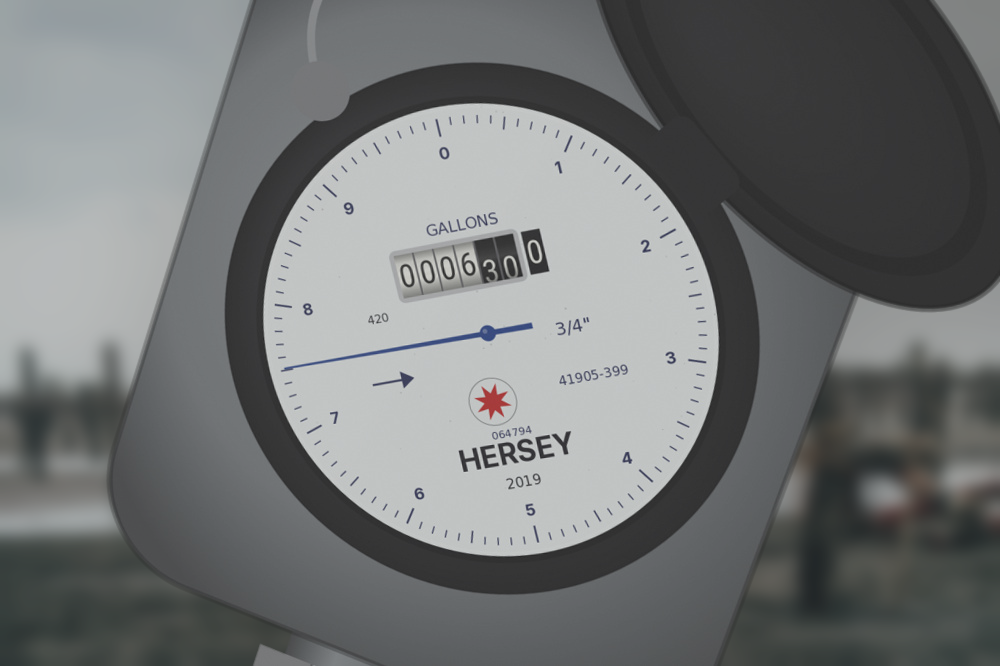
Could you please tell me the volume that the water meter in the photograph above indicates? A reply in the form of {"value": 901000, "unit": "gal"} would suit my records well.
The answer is {"value": 6297.5, "unit": "gal"}
